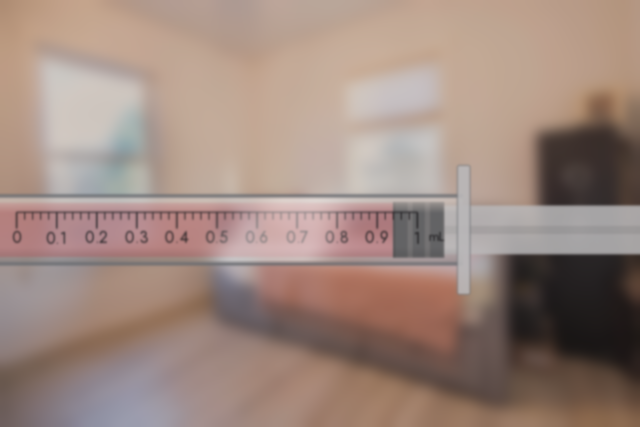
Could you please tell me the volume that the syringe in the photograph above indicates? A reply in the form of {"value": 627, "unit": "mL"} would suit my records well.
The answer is {"value": 0.94, "unit": "mL"}
